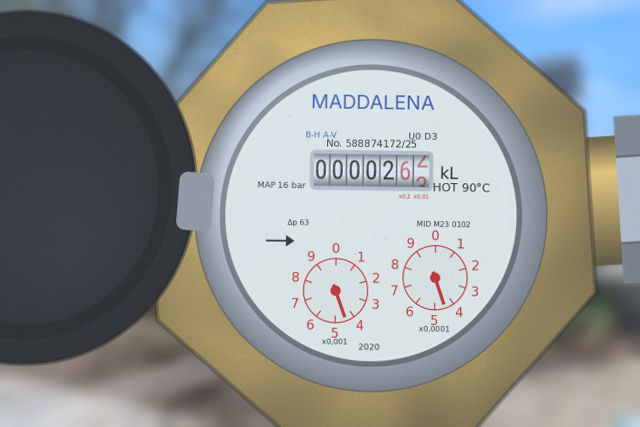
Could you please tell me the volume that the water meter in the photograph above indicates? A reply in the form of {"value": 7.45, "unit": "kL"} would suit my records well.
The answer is {"value": 2.6244, "unit": "kL"}
